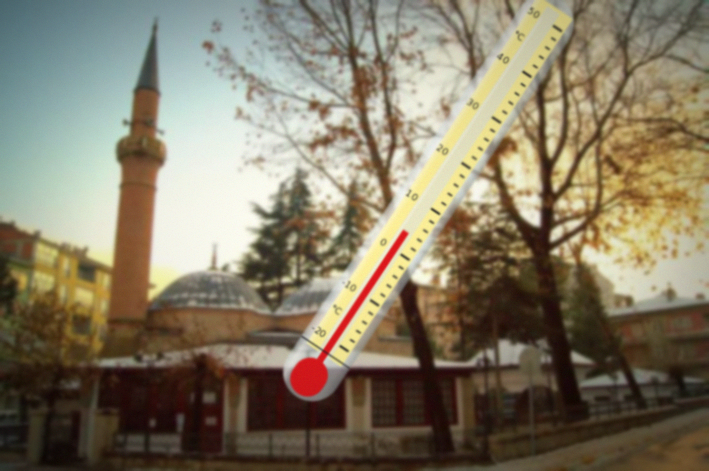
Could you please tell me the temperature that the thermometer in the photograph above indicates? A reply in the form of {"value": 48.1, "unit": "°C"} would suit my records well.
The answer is {"value": 4, "unit": "°C"}
